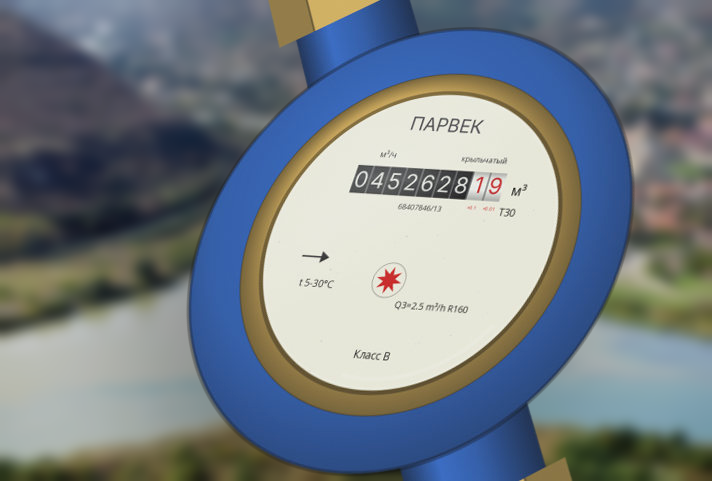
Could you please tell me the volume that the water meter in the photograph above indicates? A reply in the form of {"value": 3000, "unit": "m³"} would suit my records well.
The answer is {"value": 452628.19, "unit": "m³"}
